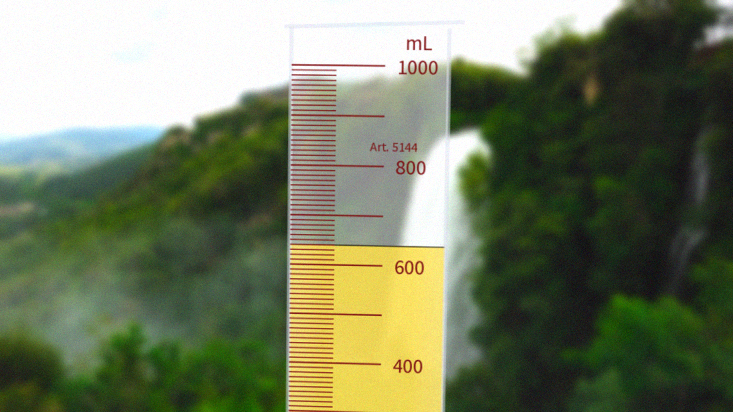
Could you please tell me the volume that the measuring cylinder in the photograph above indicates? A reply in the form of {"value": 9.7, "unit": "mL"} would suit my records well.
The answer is {"value": 640, "unit": "mL"}
